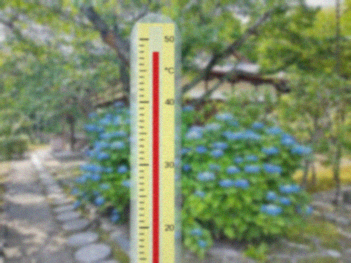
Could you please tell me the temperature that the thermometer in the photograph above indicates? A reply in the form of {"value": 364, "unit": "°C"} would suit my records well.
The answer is {"value": 48, "unit": "°C"}
